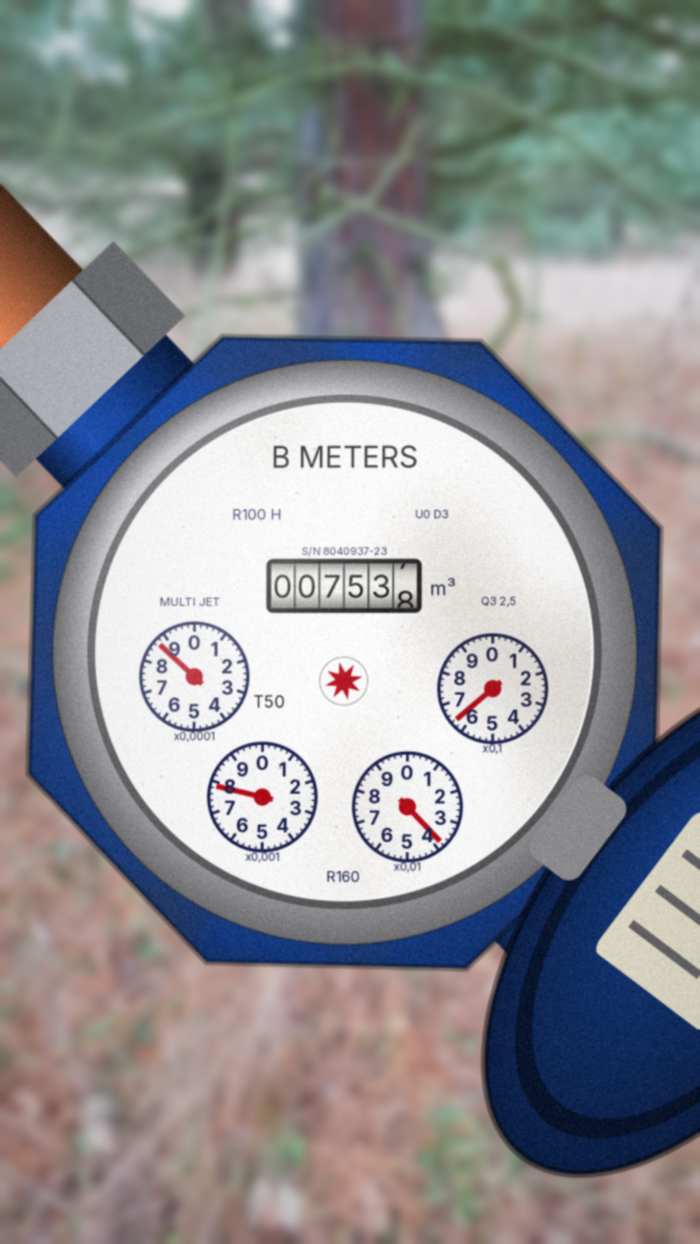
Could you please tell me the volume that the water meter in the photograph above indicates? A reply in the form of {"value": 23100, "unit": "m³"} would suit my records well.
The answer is {"value": 7537.6378, "unit": "m³"}
